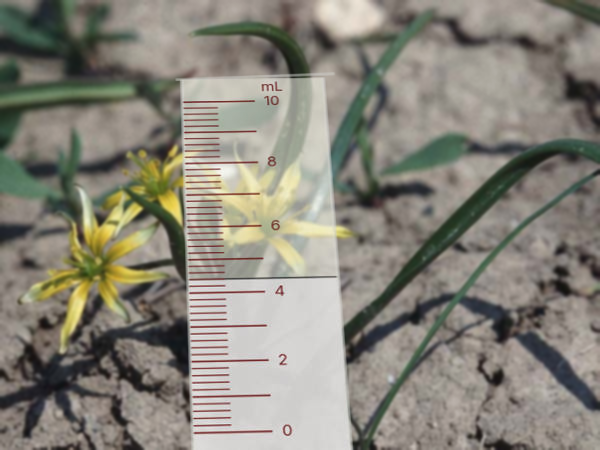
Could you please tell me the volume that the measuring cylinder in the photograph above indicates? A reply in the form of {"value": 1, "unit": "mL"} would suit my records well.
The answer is {"value": 4.4, "unit": "mL"}
